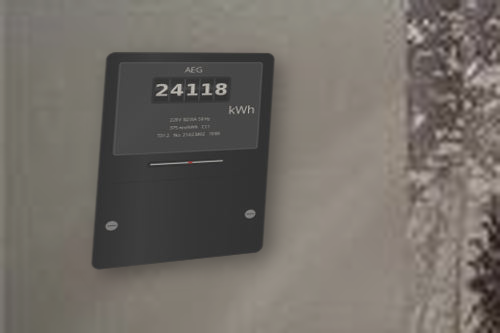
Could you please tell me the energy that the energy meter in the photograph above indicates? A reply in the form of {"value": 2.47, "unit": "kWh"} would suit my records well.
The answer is {"value": 24118, "unit": "kWh"}
